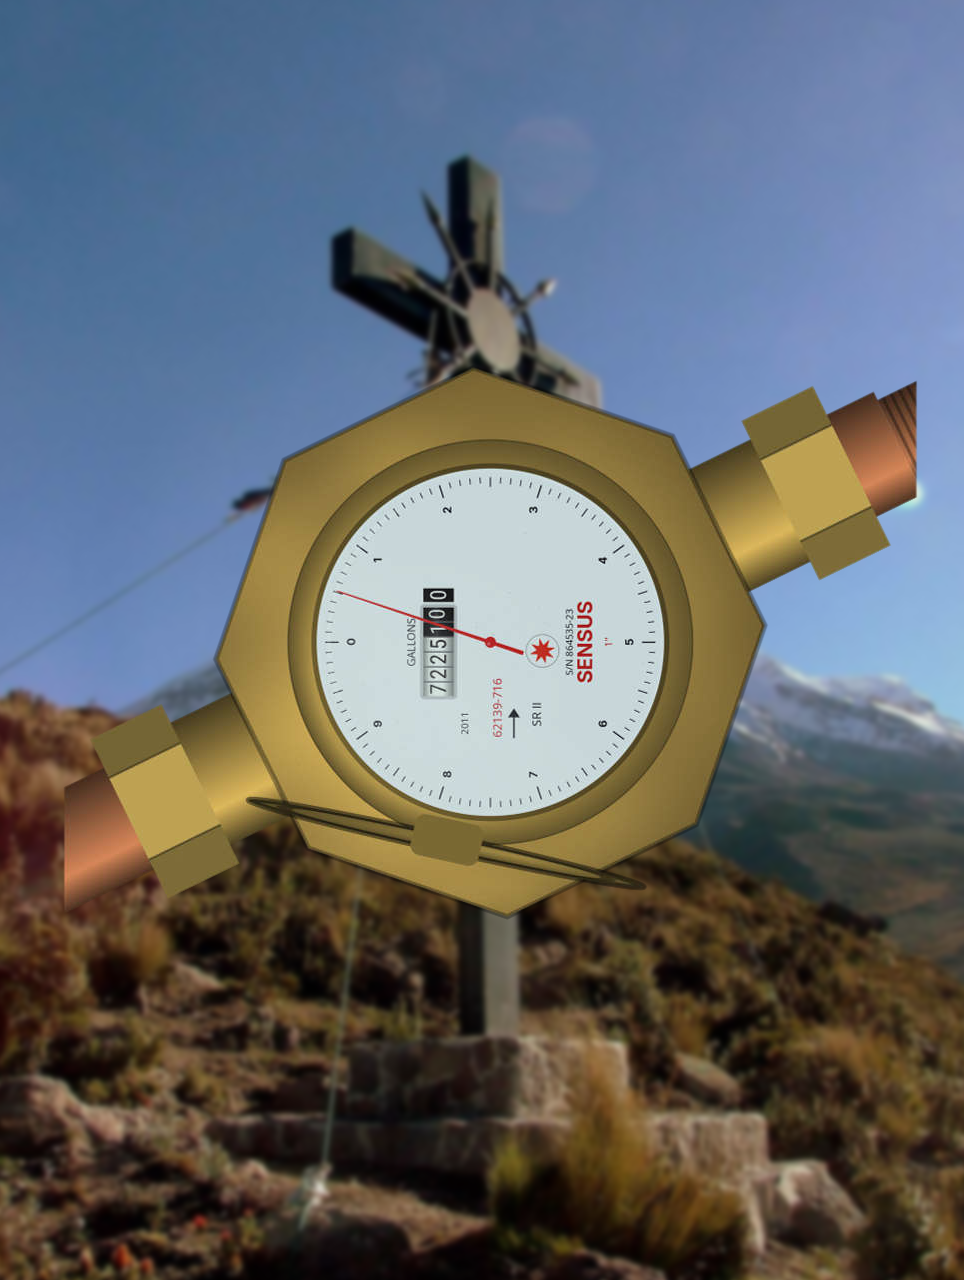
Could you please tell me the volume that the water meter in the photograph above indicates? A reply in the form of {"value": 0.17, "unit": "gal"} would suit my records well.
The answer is {"value": 7225100.5, "unit": "gal"}
